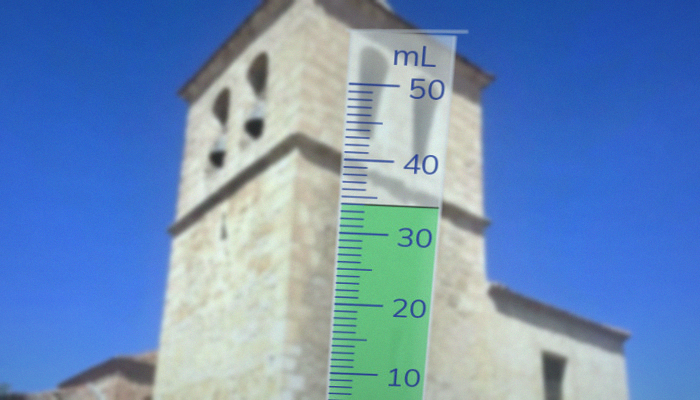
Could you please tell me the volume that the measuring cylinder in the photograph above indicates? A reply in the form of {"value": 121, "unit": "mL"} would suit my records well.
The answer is {"value": 34, "unit": "mL"}
